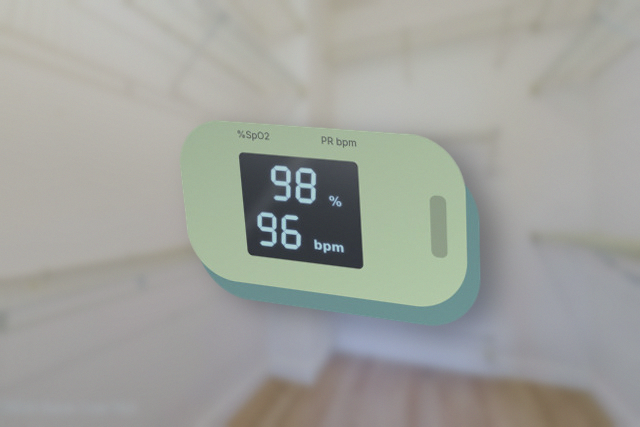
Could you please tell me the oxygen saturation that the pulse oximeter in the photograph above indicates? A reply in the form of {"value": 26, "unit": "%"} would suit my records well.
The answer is {"value": 98, "unit": "%"}
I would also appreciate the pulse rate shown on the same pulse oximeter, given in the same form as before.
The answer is {"value": 96, "unit": "bpm"}
